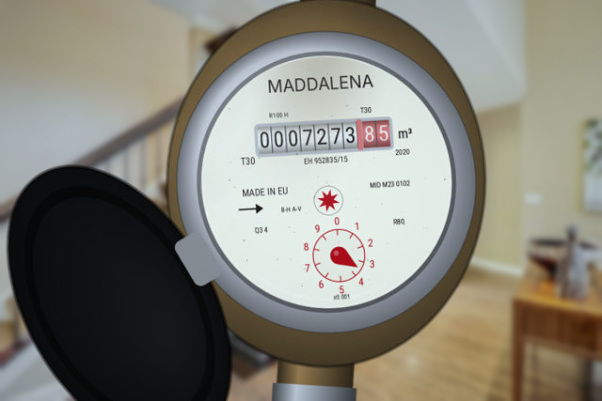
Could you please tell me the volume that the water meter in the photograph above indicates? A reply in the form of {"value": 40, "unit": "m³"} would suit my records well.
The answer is {"value": 7273.853, "unit": "m³"}
